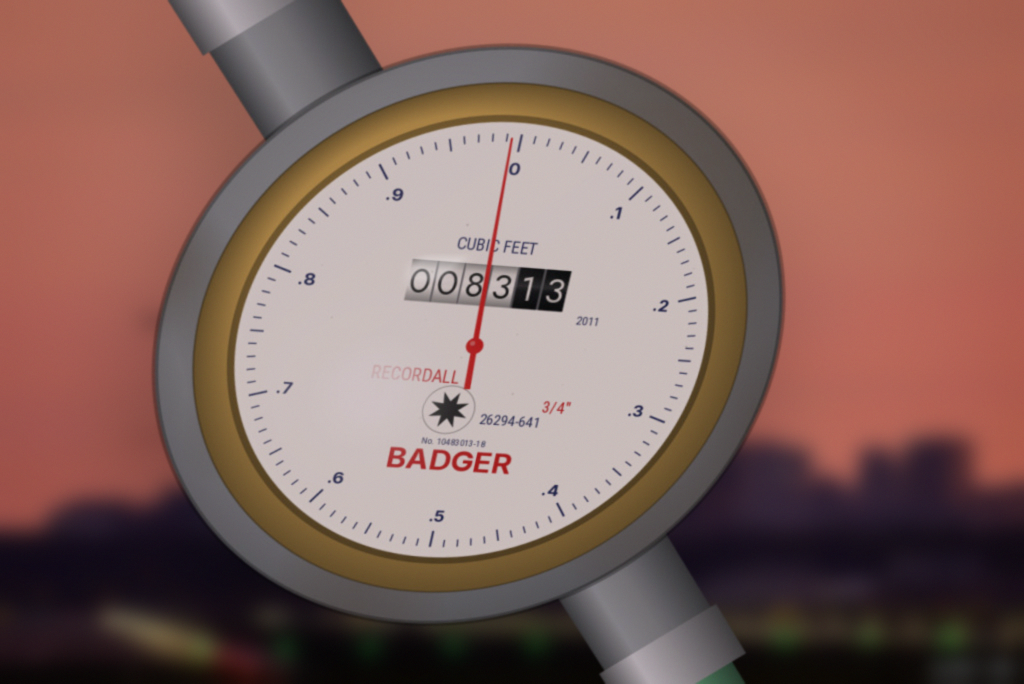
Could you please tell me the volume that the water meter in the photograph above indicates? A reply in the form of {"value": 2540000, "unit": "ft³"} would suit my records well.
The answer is {"value": 8312.99, "unit": "ft³"}
